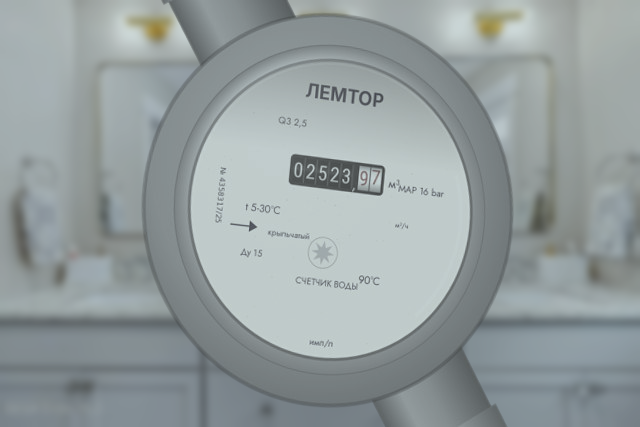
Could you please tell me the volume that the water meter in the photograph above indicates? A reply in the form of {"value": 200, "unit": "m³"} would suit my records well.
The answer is {"value": 2523.97, "unit": "m³"}
